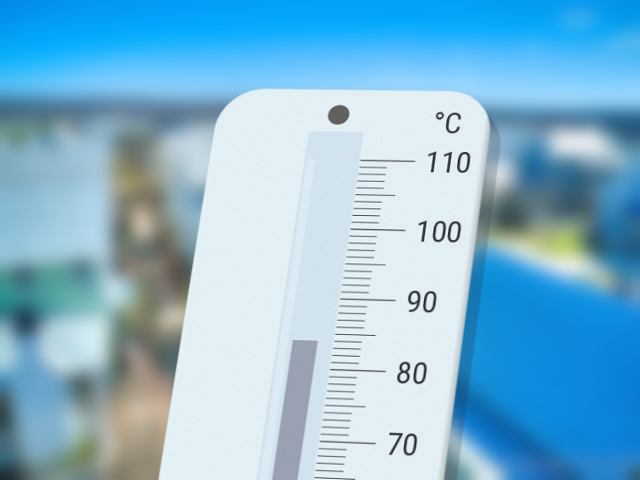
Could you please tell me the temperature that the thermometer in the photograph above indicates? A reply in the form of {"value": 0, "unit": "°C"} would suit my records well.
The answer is {"value": 84, "unit": "°C"}
